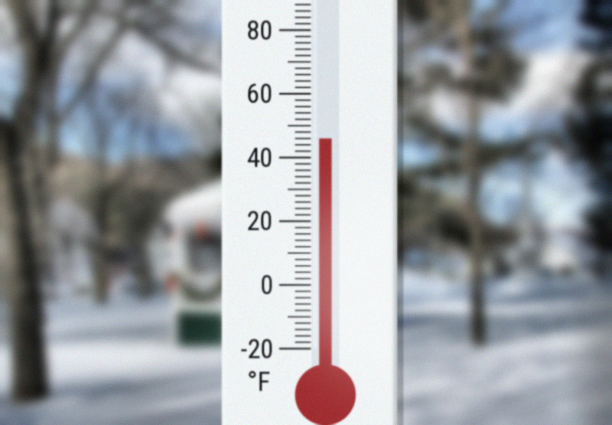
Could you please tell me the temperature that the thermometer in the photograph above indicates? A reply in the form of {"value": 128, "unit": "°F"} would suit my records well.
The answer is {"value": 46, "unit": "°F"}
